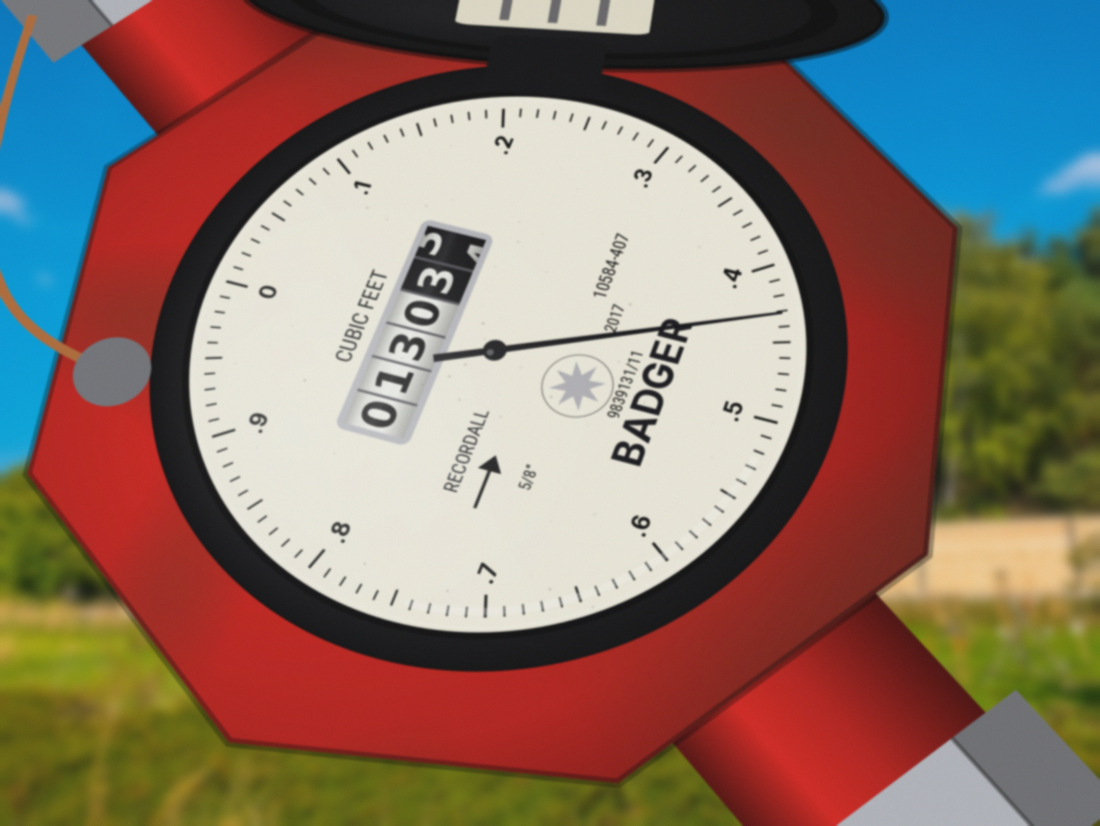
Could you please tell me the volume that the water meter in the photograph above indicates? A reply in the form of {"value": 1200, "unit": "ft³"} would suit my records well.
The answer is {"value": 13033.43, "unit": "ft³"}
